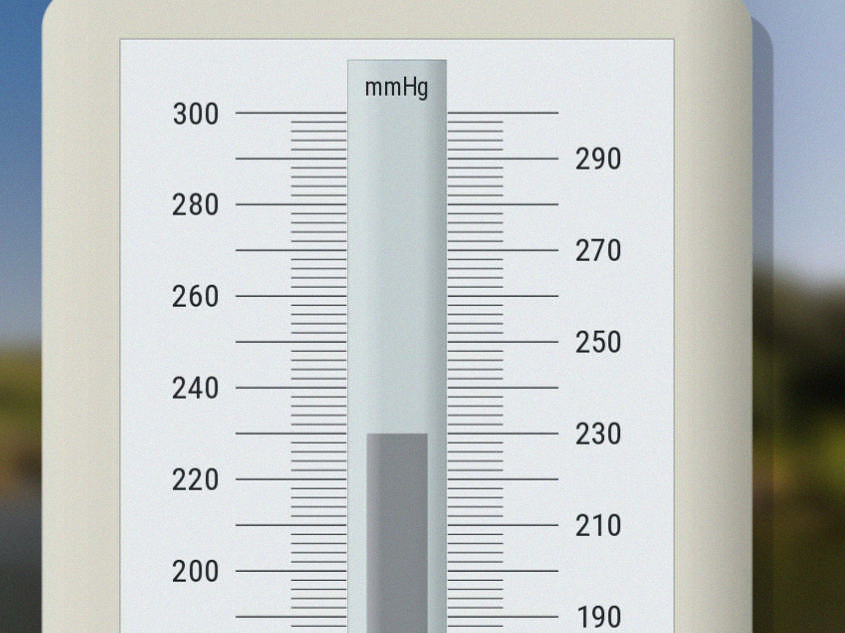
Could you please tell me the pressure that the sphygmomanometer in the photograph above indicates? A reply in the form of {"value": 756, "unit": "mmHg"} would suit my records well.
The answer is {"value": 230, "unit": "mmHg"}
